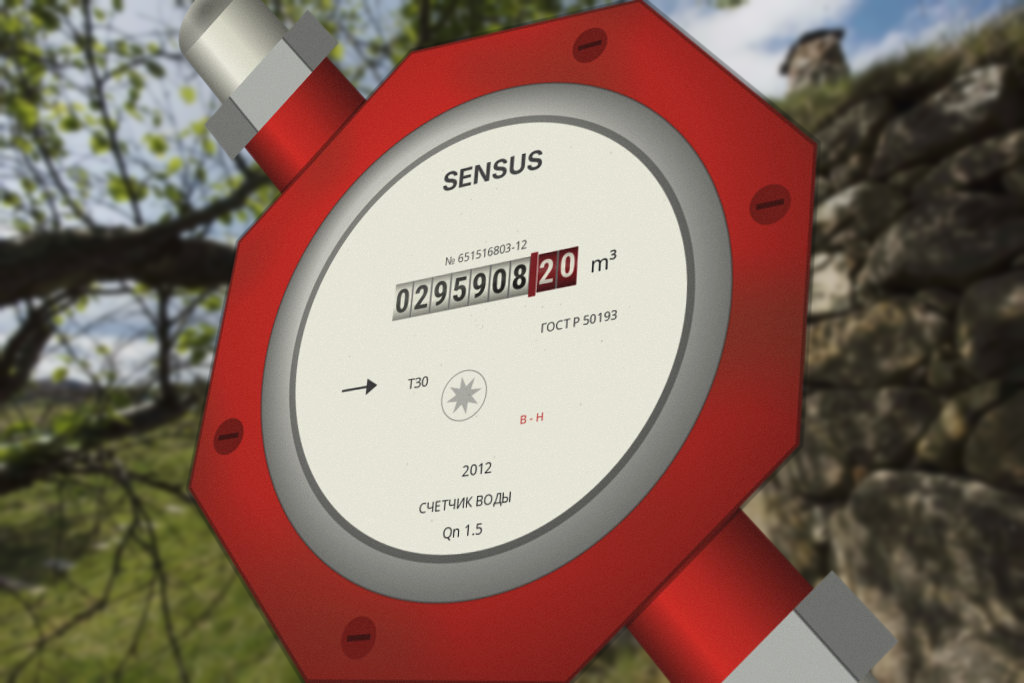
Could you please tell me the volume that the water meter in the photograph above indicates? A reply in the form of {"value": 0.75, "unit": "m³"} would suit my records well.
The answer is {"value": 295908.20, "unit": "m³"}
